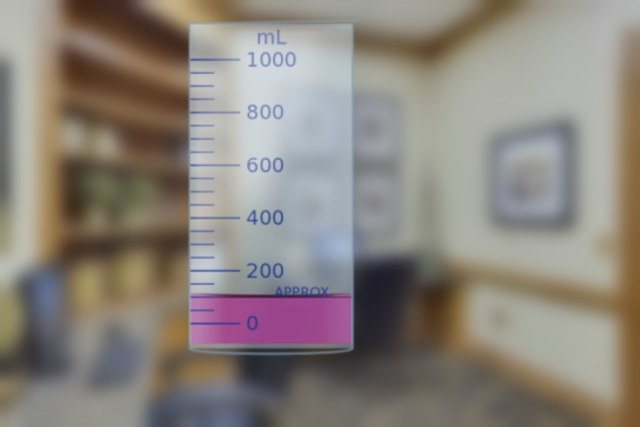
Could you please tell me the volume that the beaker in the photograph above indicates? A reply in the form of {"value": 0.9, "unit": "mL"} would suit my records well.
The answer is {"value": 100, "unit": "mL"}
